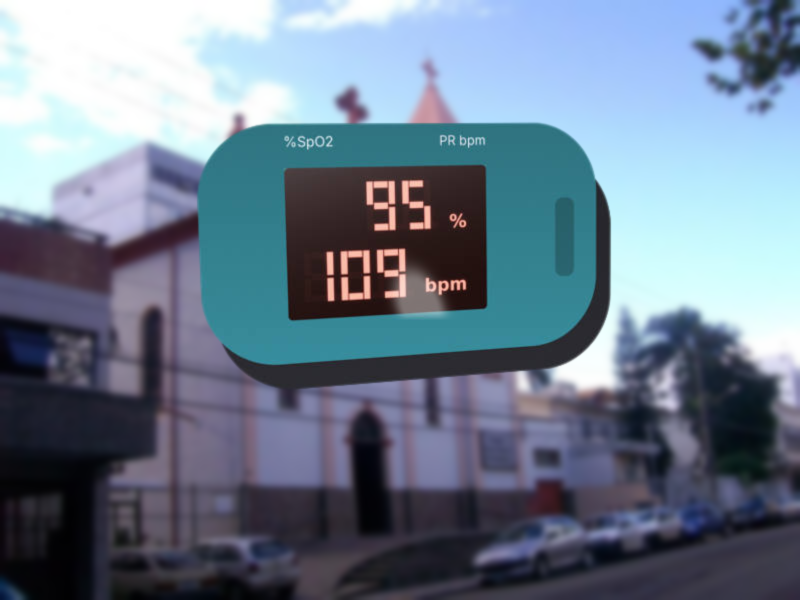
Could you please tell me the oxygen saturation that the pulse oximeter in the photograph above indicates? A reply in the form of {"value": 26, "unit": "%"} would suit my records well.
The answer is {"value": 95, "unit": "%"}
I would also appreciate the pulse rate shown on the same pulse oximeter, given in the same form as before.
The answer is {"value": 109, "unit": "bpm"}
